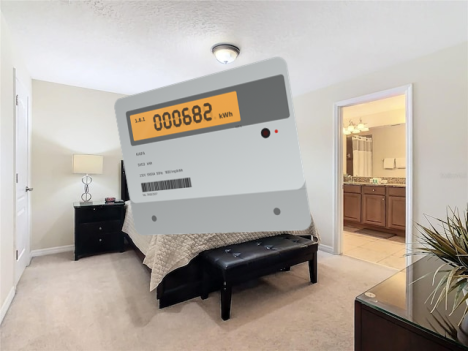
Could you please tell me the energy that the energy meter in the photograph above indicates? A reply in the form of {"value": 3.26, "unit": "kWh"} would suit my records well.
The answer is {"value": 682, "unit": "kWh"}
